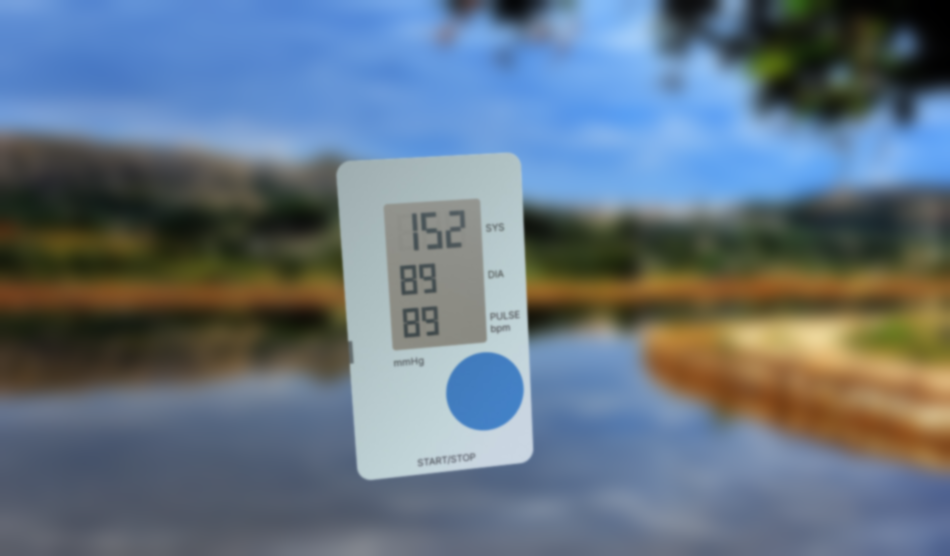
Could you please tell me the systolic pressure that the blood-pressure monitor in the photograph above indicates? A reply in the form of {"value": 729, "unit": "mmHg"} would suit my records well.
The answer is {"value": 152, "unit": "mmHg"}
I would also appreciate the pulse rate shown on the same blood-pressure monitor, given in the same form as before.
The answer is {"value": 89, "unit": "bpm"}
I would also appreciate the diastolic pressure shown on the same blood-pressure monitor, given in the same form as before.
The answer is {"value": 89, "unit": "mmHg"}
